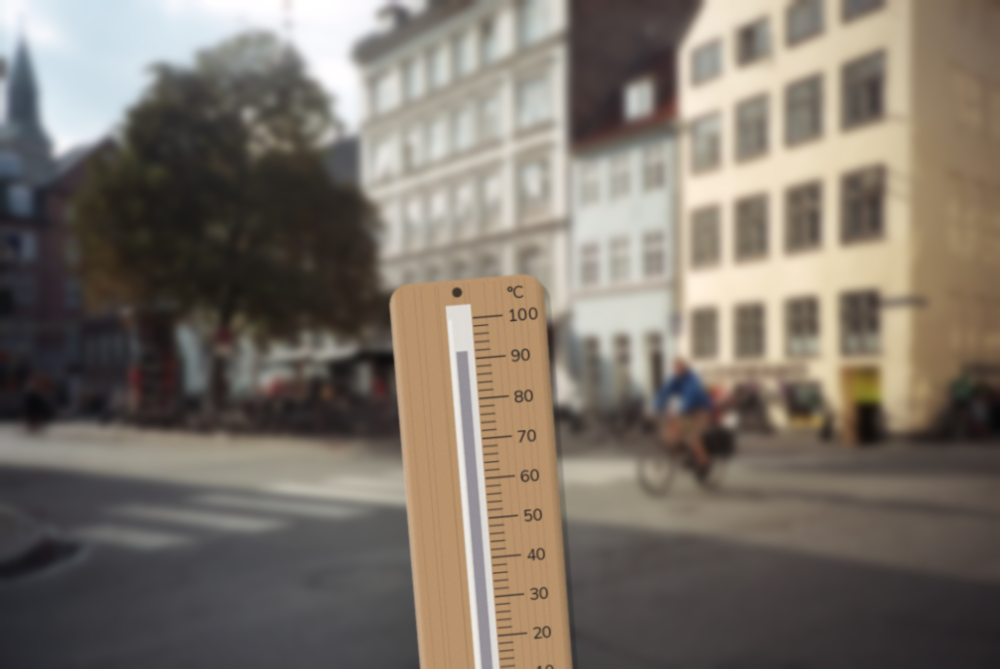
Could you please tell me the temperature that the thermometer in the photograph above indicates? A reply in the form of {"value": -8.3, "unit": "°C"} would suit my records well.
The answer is {"value": 92, "unit": "°C"}
